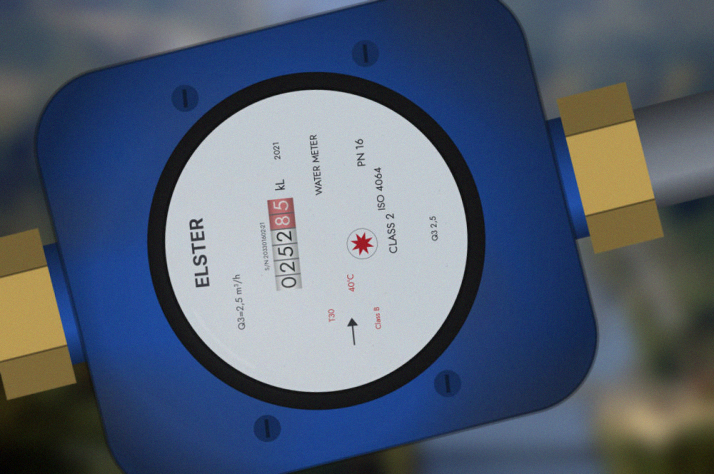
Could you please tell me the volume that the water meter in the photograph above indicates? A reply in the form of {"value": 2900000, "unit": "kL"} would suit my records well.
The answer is {"value": 252.85, "unit": "kL"}
